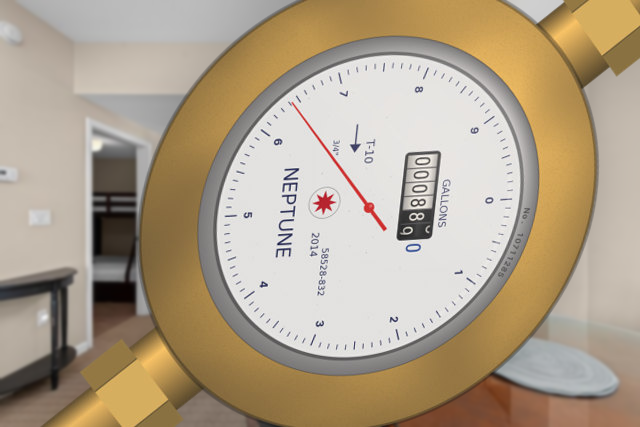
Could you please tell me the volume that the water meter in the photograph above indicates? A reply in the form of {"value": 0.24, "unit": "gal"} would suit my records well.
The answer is {"value": 8886.4, "unit": "gal"}
